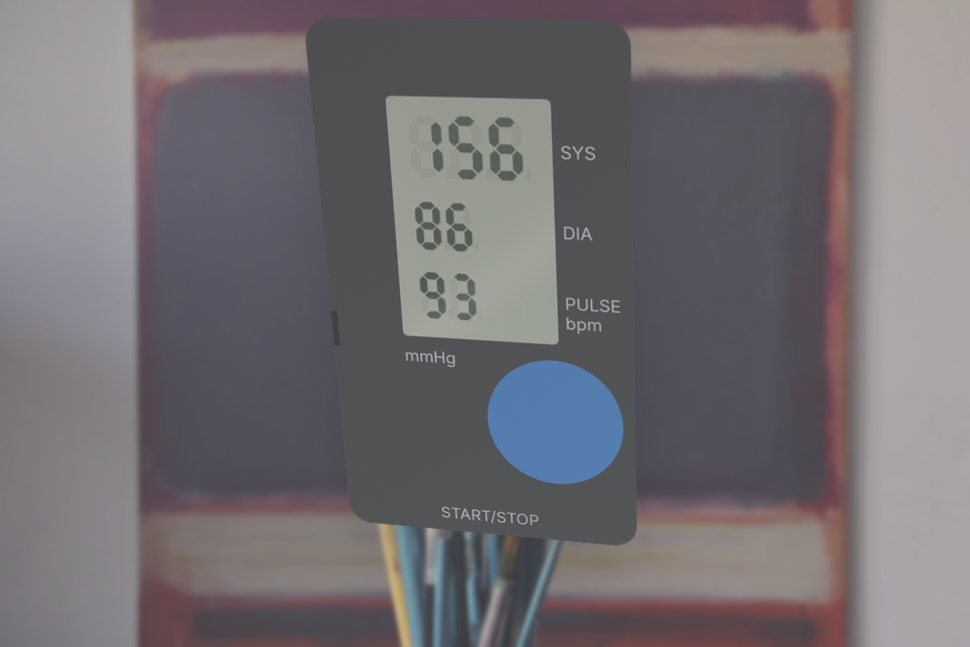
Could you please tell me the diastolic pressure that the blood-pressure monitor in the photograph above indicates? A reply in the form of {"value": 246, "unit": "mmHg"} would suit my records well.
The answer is {"value": 86, "unit": "mmHg"}
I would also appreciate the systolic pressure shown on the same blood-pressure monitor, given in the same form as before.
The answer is {"value": 156, "unit": "mmHg"}
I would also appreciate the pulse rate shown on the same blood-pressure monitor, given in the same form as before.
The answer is {"value": 93, "unit": "bpm"}
